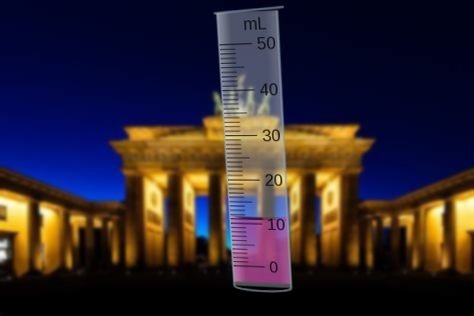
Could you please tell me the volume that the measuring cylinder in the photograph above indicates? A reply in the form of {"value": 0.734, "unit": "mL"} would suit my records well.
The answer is {"value": 11, "unit": "mL"}
